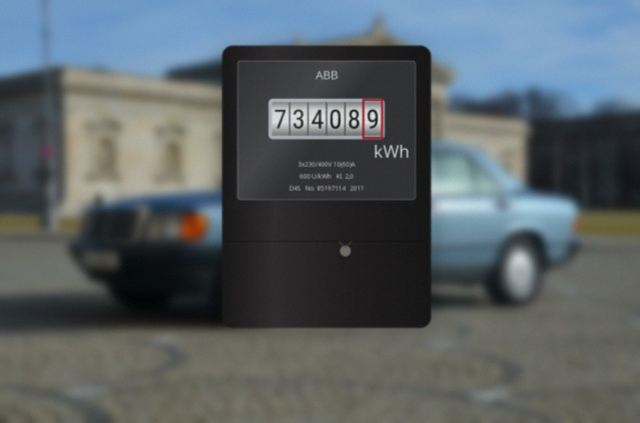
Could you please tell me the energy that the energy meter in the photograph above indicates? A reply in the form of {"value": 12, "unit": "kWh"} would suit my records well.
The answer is {"value": 73408.9, "unit": "kWh"}
